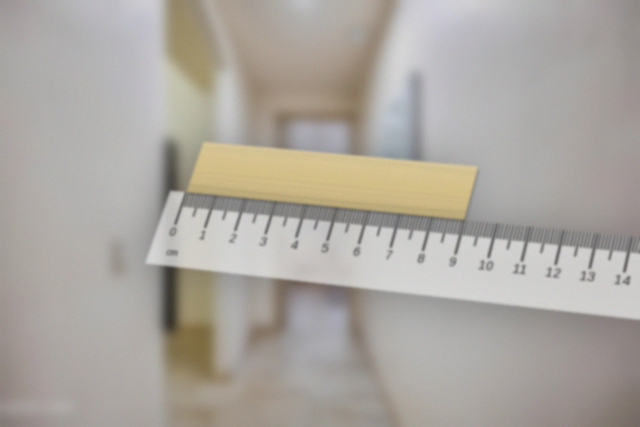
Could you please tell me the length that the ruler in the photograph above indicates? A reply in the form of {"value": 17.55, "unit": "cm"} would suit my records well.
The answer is {"value": 9, "unit": "cm"}
